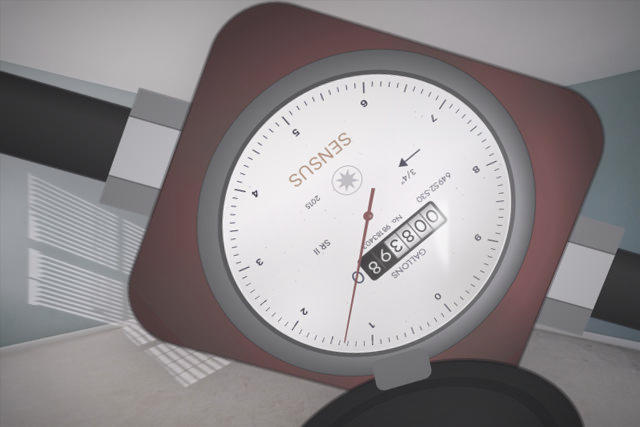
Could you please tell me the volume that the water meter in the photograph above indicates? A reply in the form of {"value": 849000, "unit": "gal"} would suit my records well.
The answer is {"value": 83981.3, "unit": "gal"}
